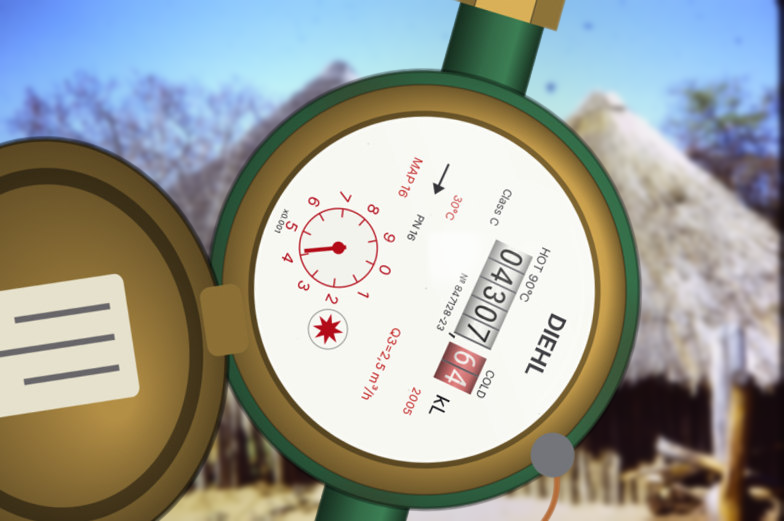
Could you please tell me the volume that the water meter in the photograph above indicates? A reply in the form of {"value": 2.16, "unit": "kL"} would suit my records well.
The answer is {"value": 4307.644, "unit": "kL"}
